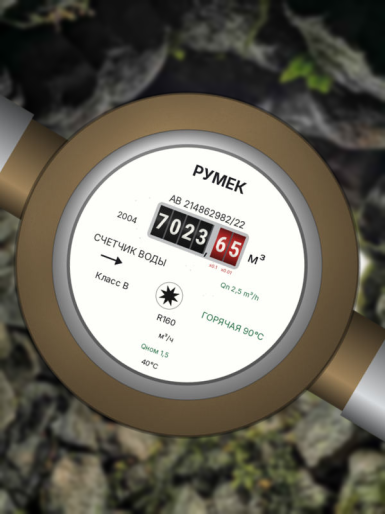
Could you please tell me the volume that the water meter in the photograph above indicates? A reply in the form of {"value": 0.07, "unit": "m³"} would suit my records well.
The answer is {"value": 7023.65, "unit": "m³"}
